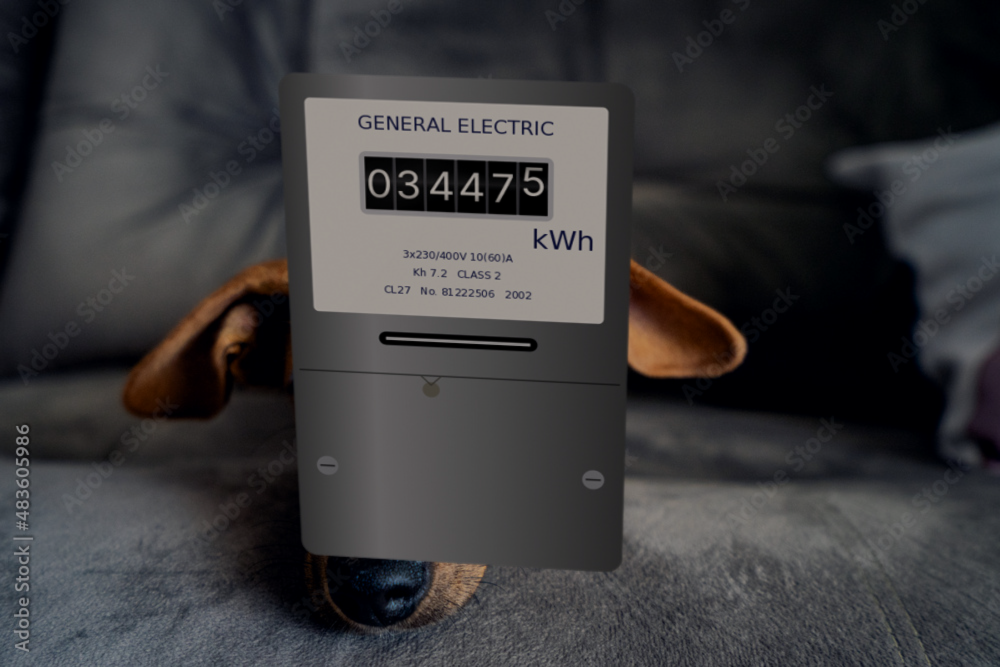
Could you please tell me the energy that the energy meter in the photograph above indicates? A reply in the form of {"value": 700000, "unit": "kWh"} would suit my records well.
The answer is {"value": 34475, "unit": "kWh"}
